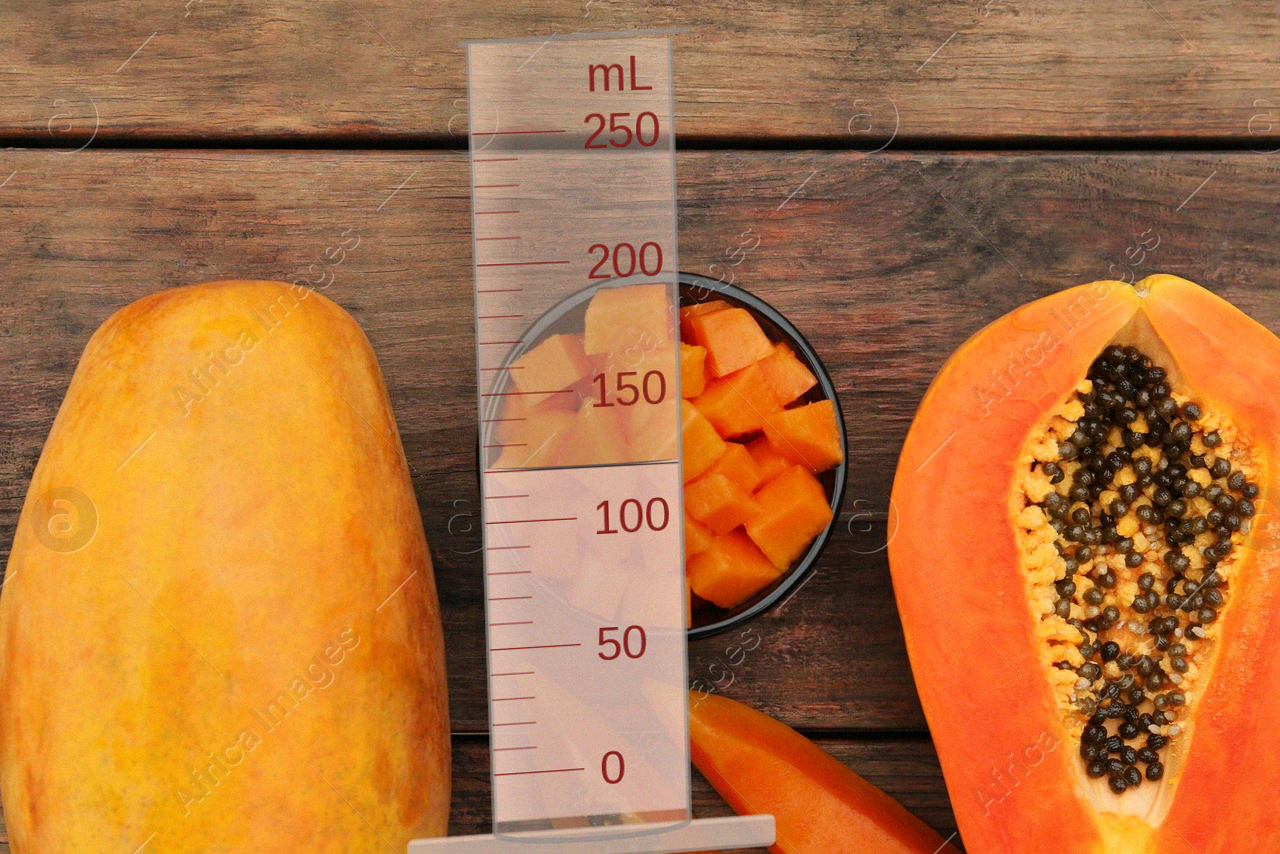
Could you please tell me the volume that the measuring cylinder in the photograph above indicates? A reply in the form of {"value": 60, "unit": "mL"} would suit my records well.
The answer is {"value": 120, "unit": "mL"}
